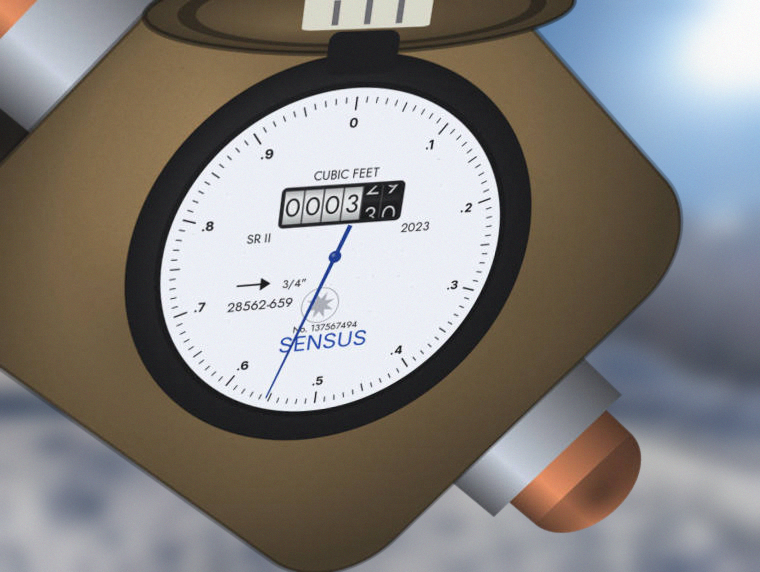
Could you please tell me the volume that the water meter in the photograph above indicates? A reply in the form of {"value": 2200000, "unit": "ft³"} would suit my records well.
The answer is {"value": 329.55, "unit": "ft³"}
